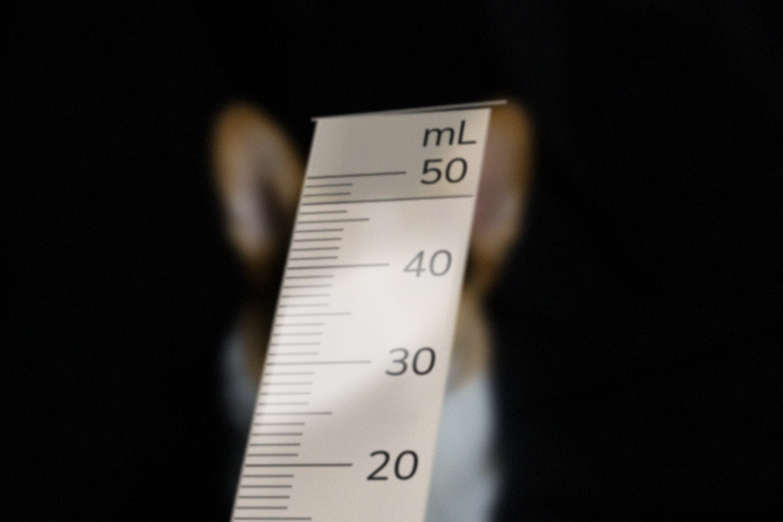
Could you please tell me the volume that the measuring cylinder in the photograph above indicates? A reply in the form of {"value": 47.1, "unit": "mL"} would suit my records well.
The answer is {"value": 47, "unit": "mL"}
